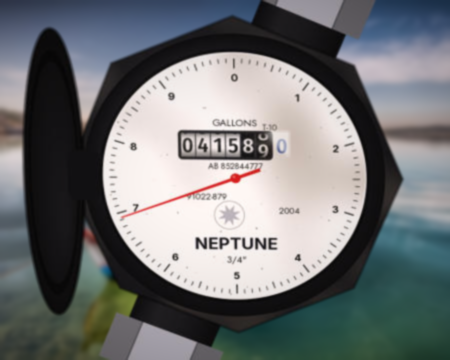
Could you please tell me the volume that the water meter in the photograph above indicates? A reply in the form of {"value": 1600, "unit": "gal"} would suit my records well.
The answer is {"value": 415886.9, "unit": "gal"}
